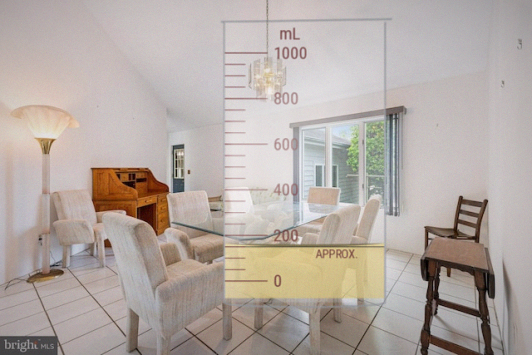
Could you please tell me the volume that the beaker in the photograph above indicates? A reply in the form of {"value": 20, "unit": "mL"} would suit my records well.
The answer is {"value": 150, "unit": "mL"}
